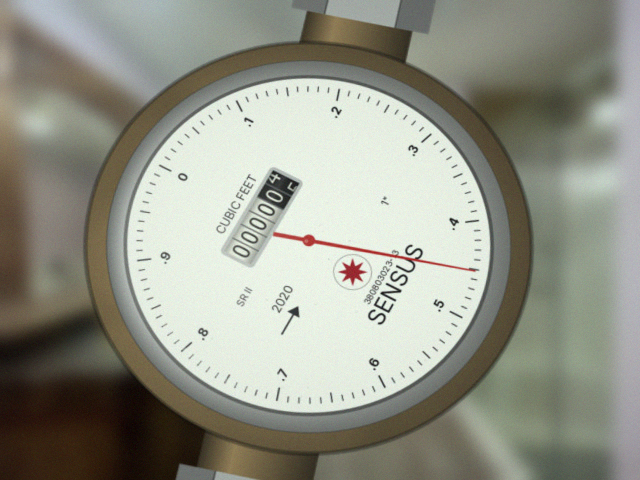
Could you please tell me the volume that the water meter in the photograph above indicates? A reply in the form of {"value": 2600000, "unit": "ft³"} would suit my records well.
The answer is {"value": 4.45, "unit": "ft³"}
